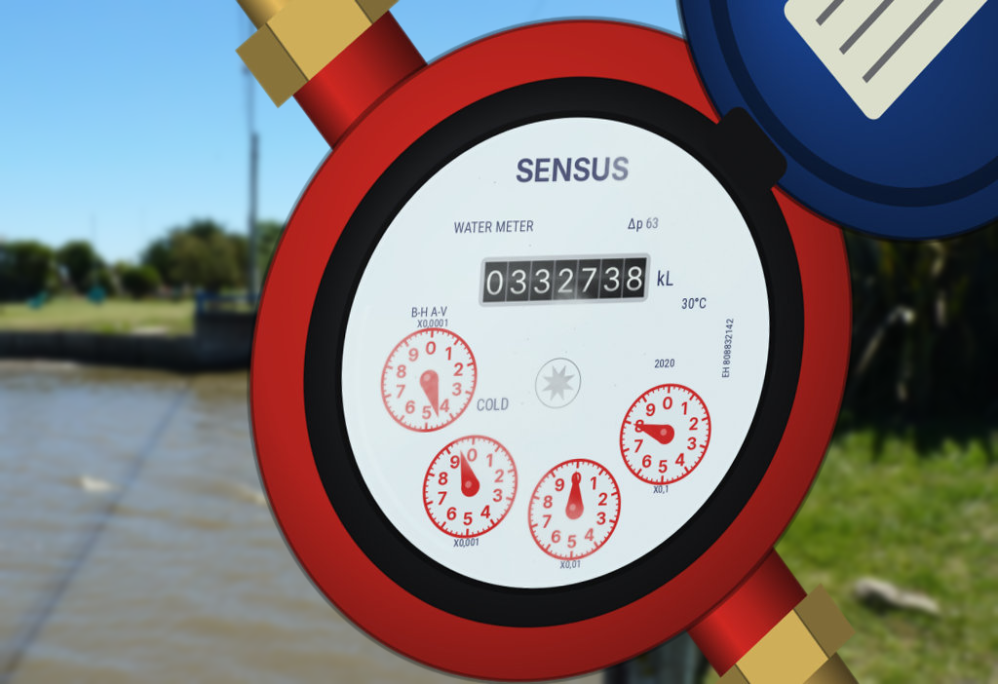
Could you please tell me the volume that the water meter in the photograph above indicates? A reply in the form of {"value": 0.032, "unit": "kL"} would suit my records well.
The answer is {"value": 332738.7994, "unit": "kL"}
